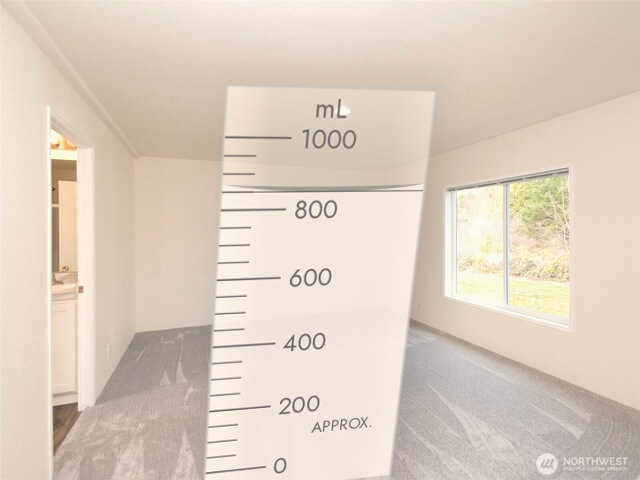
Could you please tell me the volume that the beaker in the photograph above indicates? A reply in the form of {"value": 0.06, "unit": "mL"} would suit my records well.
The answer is {"value": 850, "unit": "mL"}
